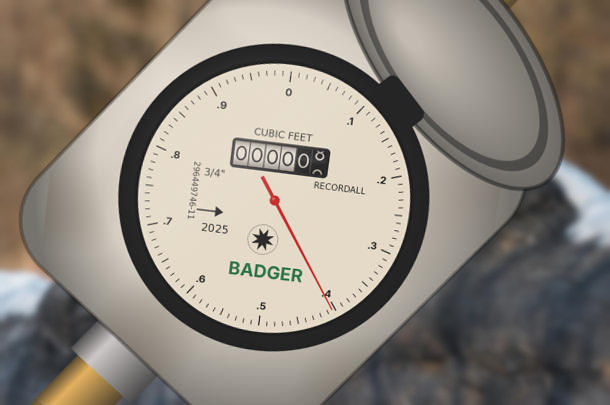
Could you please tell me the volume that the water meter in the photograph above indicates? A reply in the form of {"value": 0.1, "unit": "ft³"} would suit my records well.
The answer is {"value": 8.40, "unit": "ft³"}
